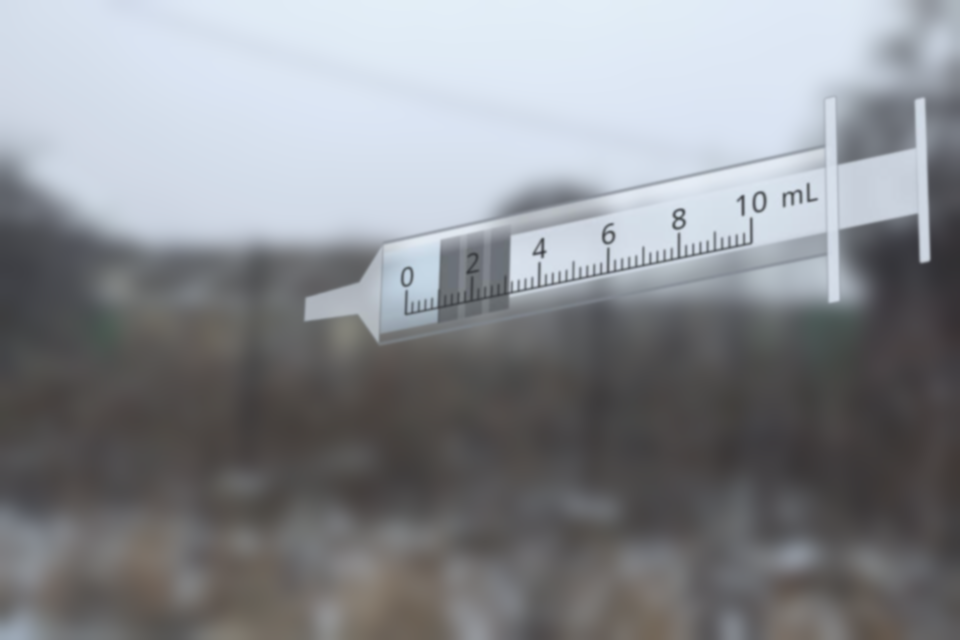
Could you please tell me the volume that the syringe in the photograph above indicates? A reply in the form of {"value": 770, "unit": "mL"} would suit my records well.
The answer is {"value": 1, "unit": "mL"}
